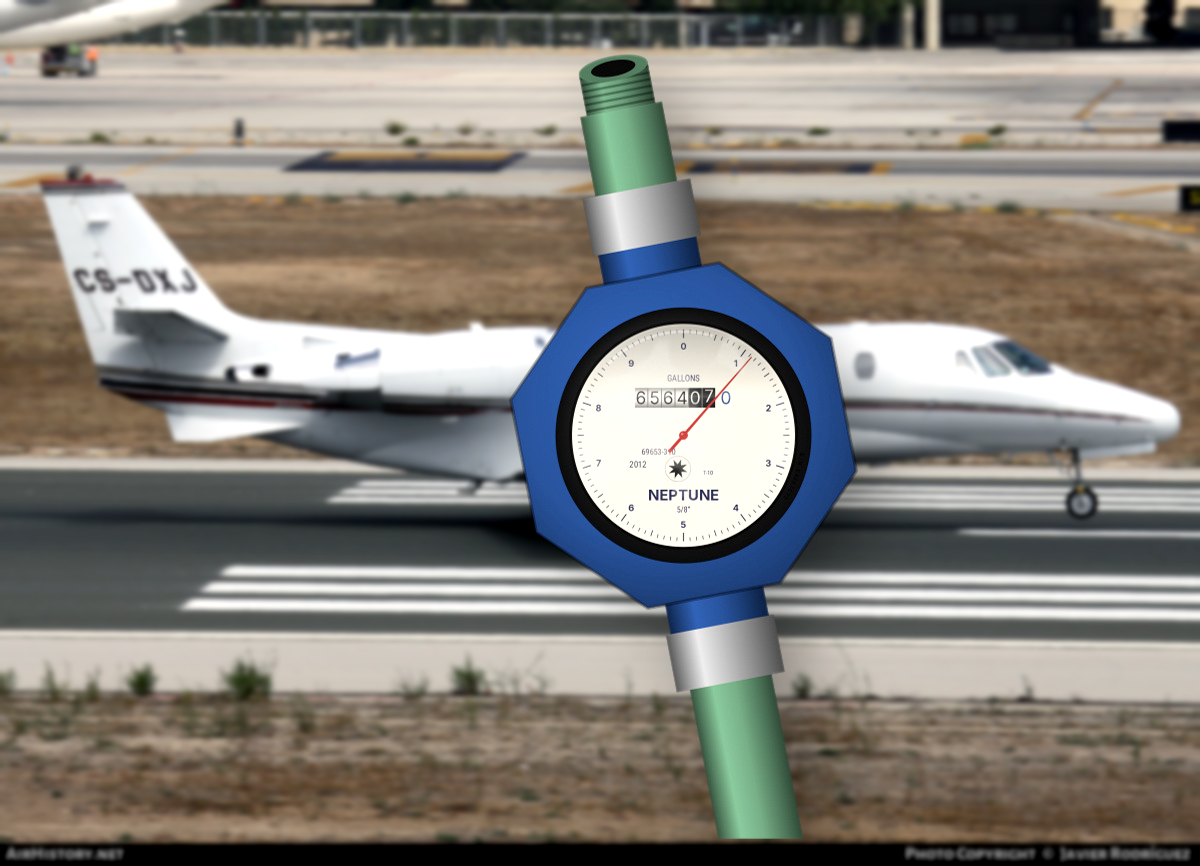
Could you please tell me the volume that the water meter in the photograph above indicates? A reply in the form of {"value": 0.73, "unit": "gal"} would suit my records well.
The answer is {"value": 6564071.1, "unit": "gal"}
